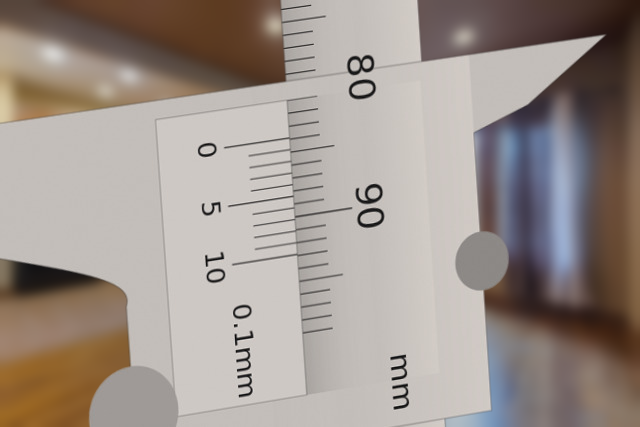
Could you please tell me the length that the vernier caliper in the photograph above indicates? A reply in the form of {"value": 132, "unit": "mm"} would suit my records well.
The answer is {"value": 83.9, "unit": "mm"}
